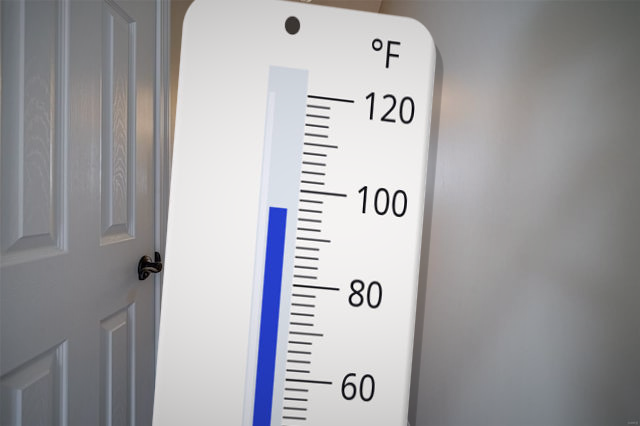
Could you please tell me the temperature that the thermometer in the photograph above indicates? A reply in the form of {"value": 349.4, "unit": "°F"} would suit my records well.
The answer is {"value": 96, "unit": "°F"}
